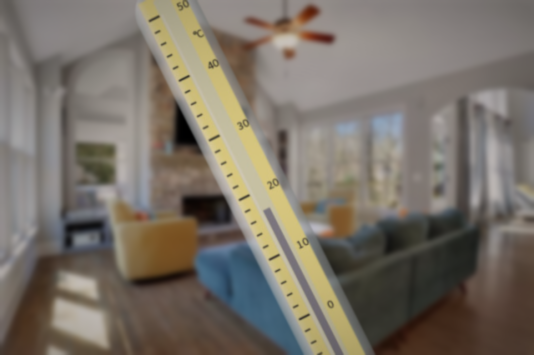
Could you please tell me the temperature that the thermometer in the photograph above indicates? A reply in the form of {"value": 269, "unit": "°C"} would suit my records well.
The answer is {"value": 17, "unit": "°C"}
